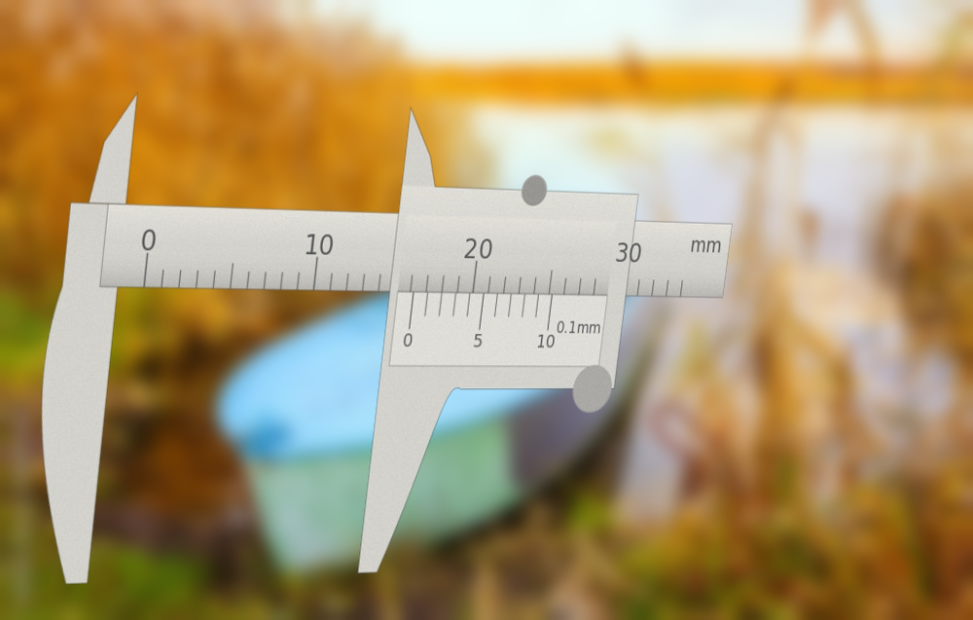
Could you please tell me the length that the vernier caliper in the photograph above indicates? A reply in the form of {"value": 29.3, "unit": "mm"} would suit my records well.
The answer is {"value": 16.2, "unit": "mm"}
